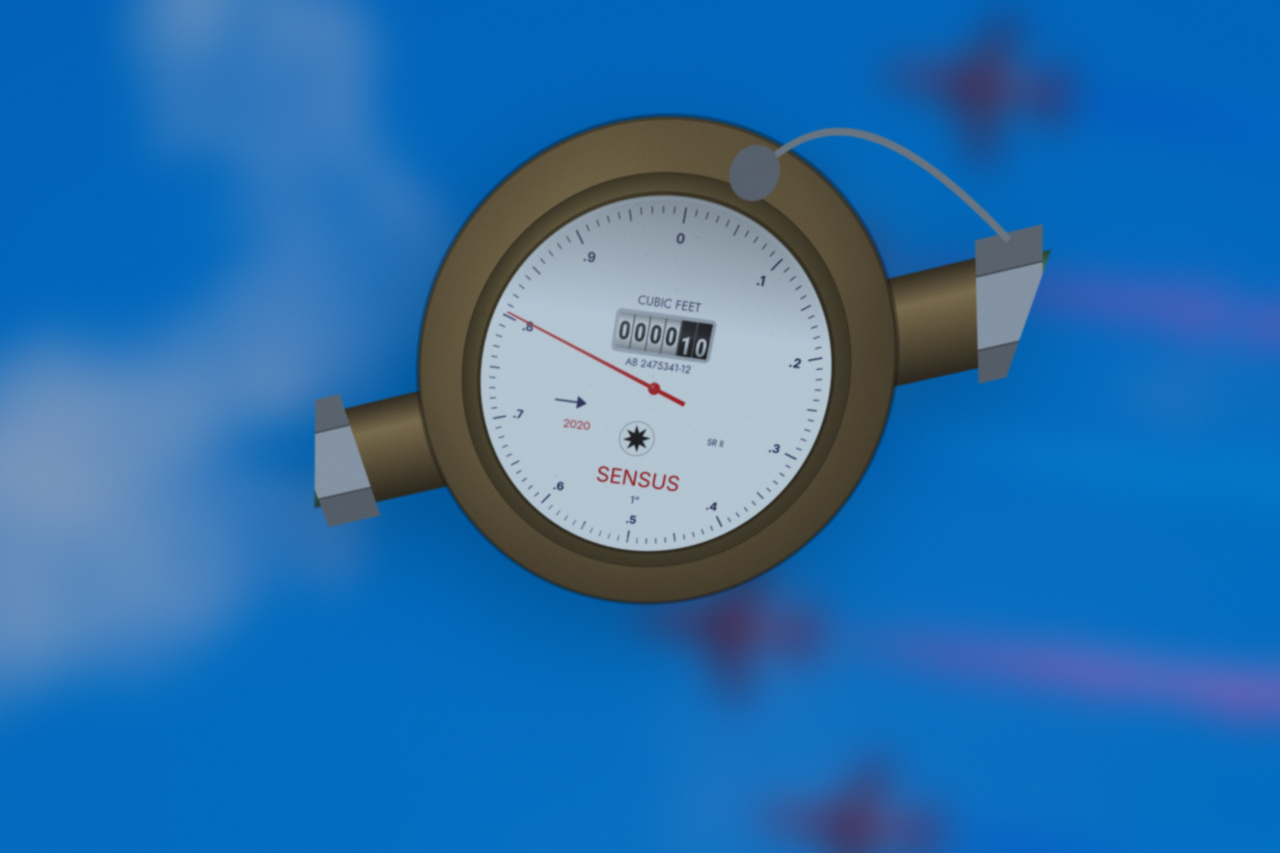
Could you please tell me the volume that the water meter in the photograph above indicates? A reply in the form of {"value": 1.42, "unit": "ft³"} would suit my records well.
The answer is {"value": 9.80, "unit": "ft³"}
